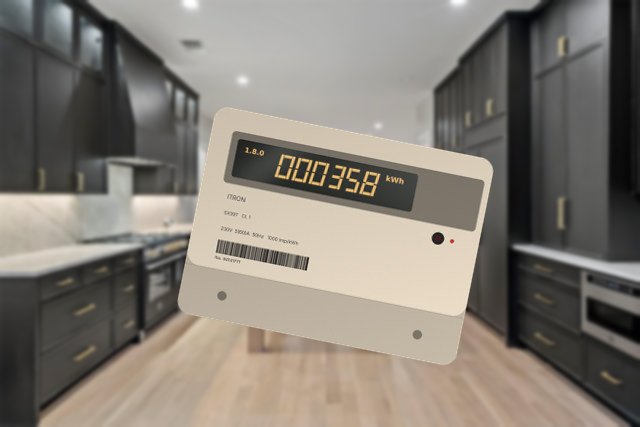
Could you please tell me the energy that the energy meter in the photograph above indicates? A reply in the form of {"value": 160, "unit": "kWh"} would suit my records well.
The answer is {"value": 358, "unit": "kWh"}
